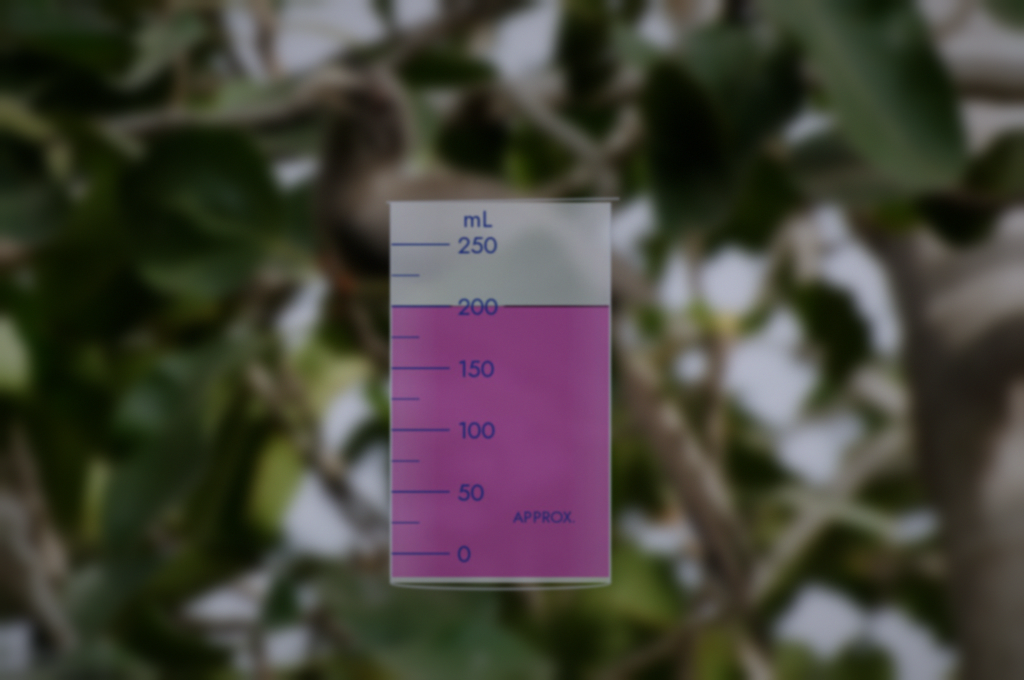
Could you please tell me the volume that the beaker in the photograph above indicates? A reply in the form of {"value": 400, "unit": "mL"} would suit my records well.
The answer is {"value": 200, "unit": "mL"}
